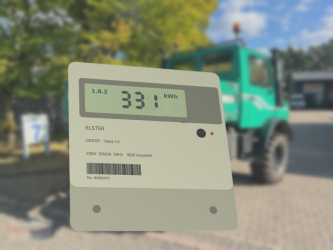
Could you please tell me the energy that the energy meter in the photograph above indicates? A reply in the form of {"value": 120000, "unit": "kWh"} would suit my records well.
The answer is {"value": 331, "unit": "kWh"}
